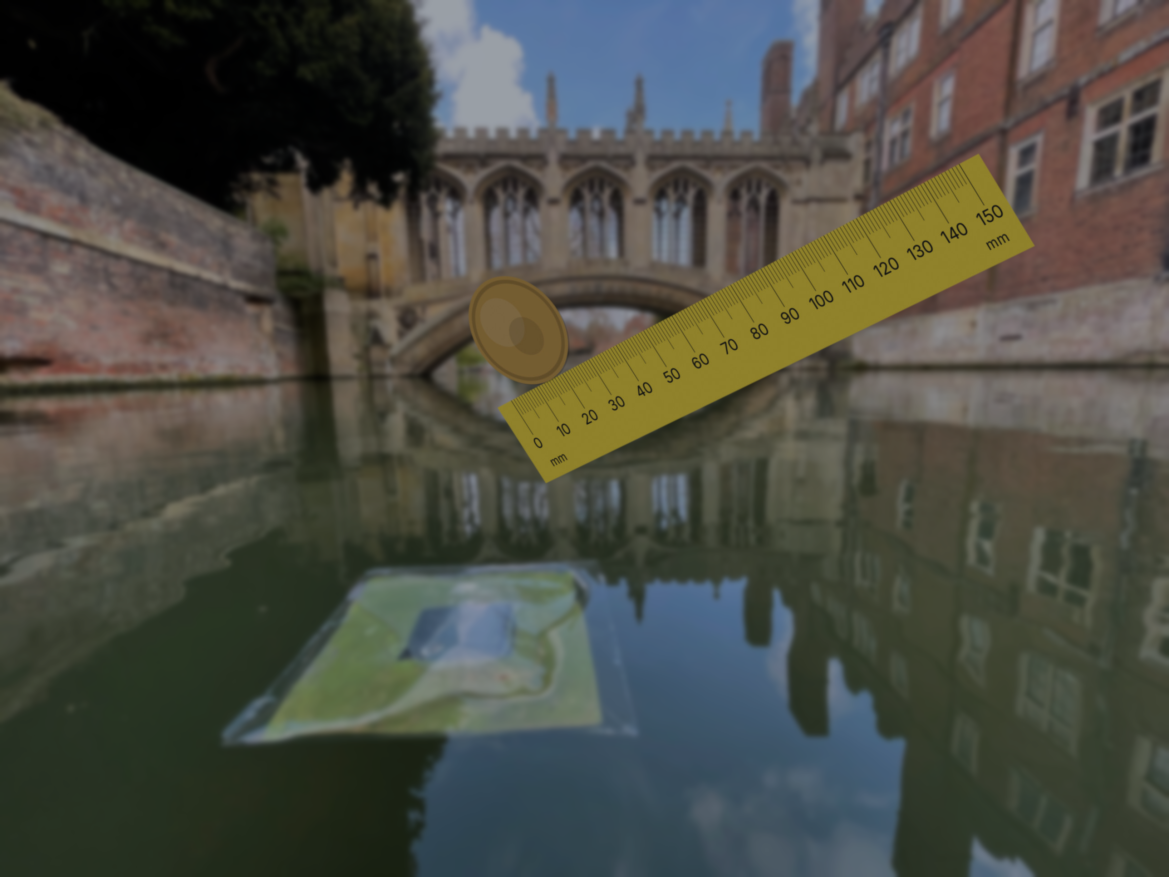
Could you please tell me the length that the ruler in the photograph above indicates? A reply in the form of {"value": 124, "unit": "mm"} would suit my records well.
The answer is {"value": 30, "unit": "mm"}
